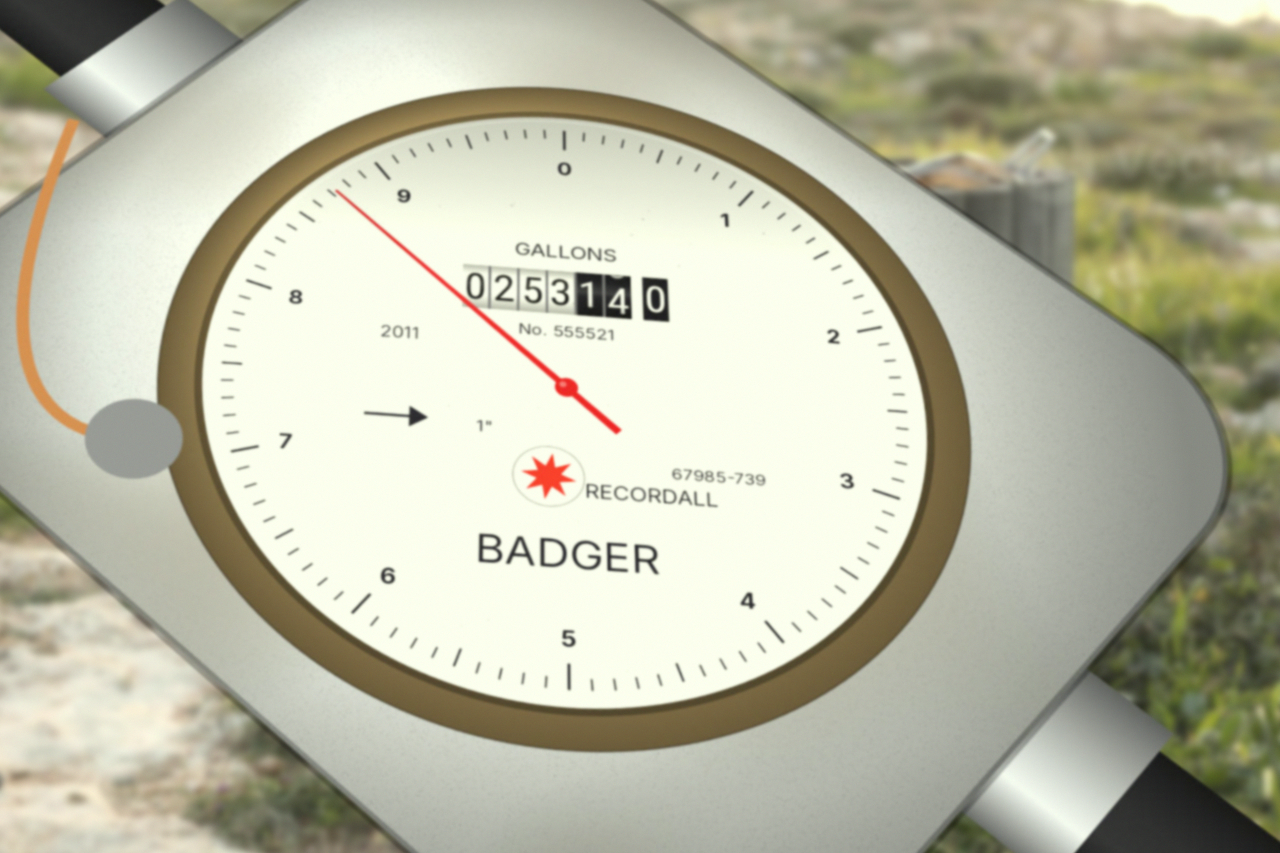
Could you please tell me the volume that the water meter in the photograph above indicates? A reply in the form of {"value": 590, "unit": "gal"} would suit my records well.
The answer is {"value": 253138.7, "unit": "gal"}
